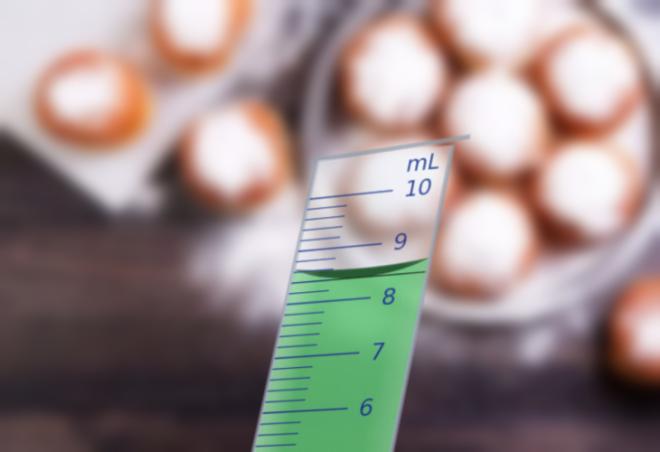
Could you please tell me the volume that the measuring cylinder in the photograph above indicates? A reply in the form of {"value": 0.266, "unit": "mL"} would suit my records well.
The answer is {"value": 8.4, "unit": "mL"}
